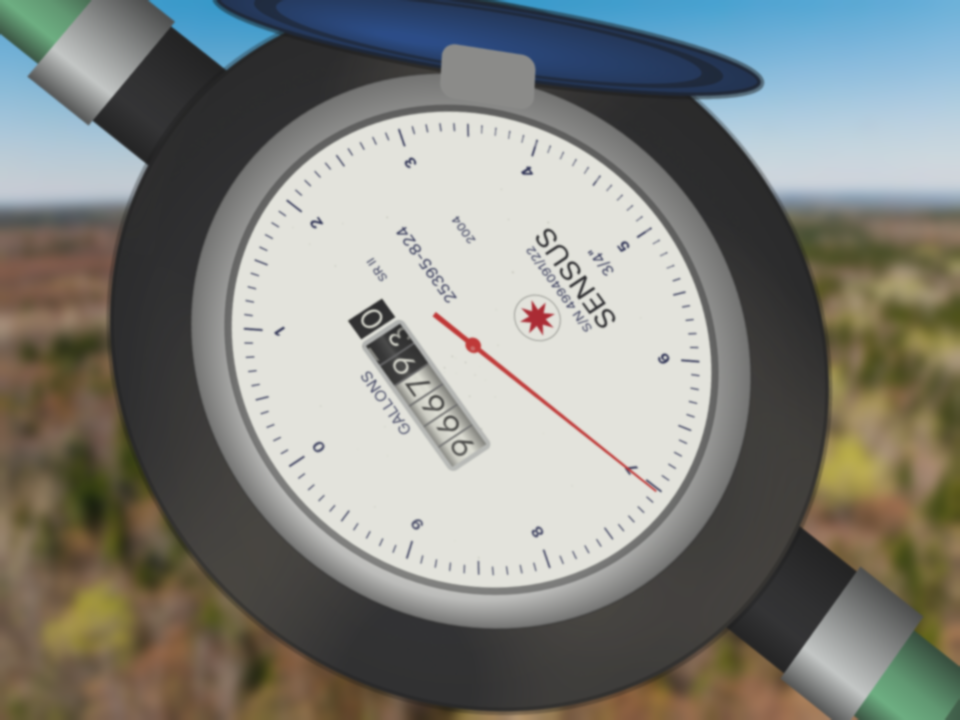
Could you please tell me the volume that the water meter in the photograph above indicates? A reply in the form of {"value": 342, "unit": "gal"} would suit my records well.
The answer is {"value": 9667927.0, "unit": "gal"}
